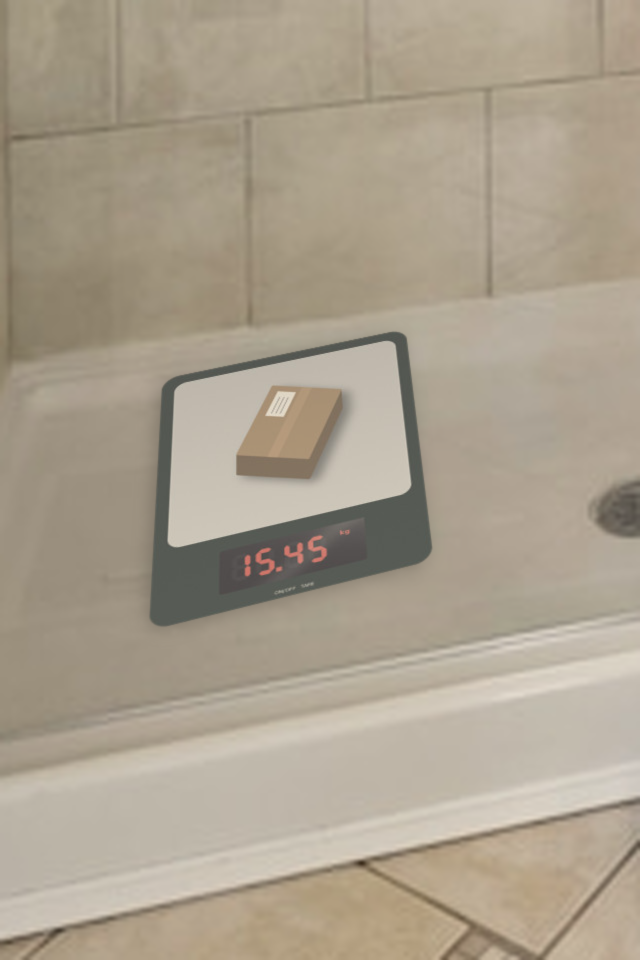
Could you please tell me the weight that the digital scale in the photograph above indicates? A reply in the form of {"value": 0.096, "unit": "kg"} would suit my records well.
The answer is {"value": 15.45, "unit": "kg"}
